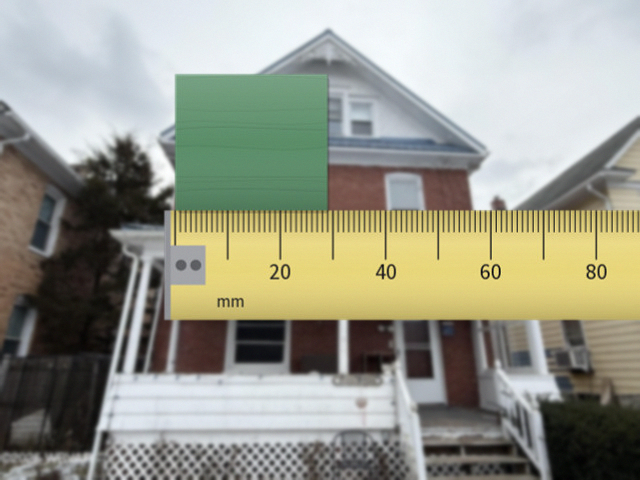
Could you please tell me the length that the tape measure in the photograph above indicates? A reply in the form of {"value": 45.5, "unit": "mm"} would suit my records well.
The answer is {"value": 29, "unit": "mm"}
